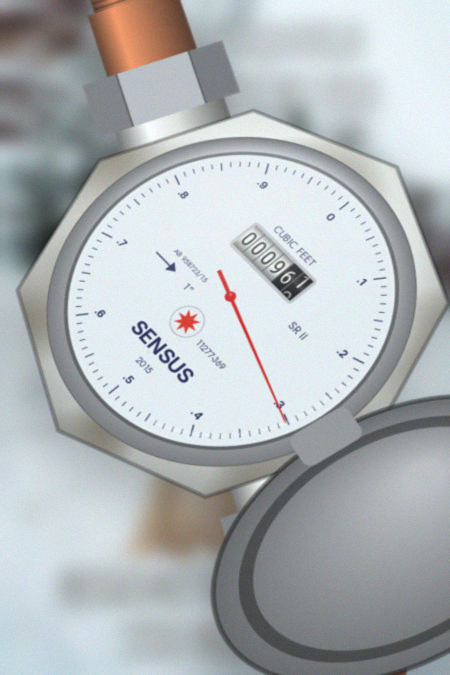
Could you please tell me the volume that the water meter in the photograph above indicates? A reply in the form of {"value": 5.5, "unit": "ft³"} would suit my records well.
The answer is {"value": 961.30, "unit": "ft³"}
